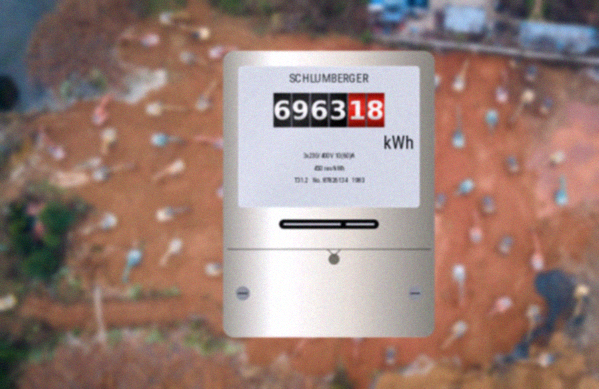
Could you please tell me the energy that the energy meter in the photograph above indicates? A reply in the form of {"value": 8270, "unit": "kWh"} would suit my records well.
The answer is {"value": 6963.18, "unit": "kWh"}
